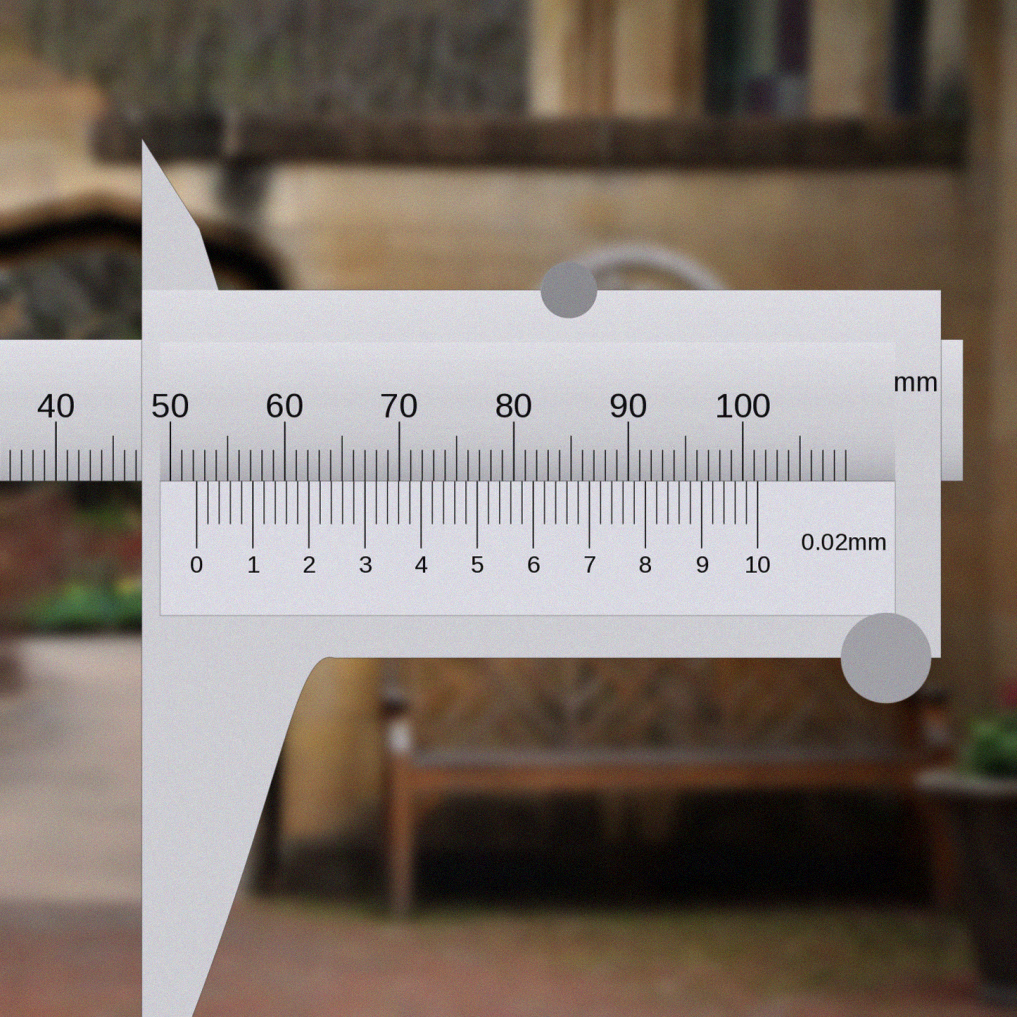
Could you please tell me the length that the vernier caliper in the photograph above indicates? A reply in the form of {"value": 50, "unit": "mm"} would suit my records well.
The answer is {"value": 52.3, "unit": "mm"}
